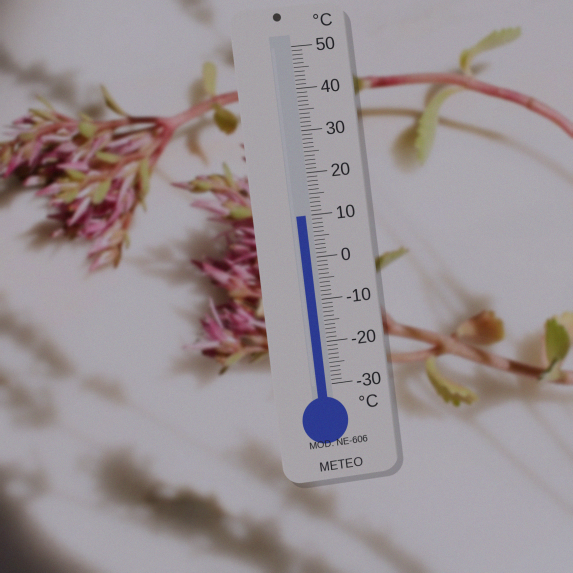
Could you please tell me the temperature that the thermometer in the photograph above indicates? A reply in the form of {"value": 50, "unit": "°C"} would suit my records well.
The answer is {"value": 10, "unit": "°C"}
